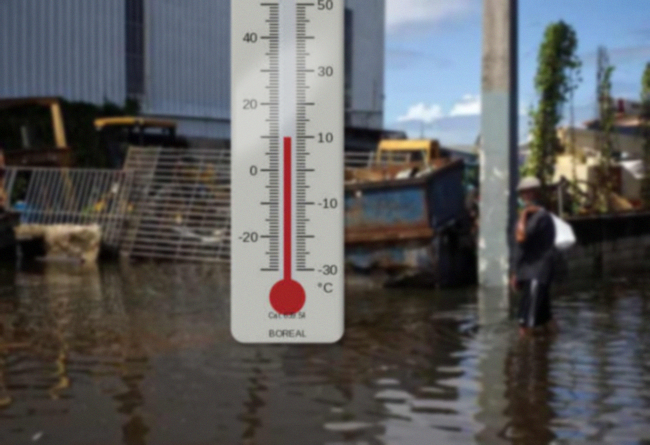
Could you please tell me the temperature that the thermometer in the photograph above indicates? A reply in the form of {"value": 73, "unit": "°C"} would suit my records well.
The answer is {"value": 10, "unit": "°C"}
